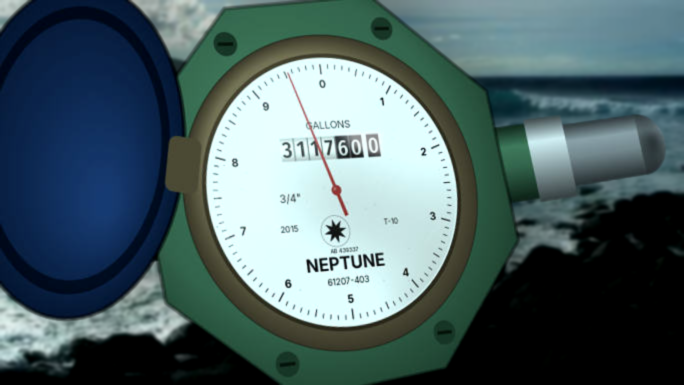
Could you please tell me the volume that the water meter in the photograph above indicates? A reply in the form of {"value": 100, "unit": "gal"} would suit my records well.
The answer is {"value": 3117599.5, "unit": "gal"}
